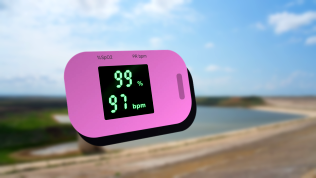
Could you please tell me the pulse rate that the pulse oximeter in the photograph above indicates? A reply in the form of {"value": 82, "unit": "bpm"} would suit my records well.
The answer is {"value": 97, "unit": "bpm"}
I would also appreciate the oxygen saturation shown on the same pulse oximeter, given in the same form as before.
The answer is {"value": 99, "unit": "%"}
